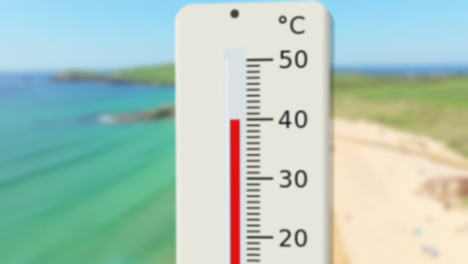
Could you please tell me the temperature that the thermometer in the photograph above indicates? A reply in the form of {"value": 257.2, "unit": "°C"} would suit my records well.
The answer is {"value": 40, "unit": "°C"}
